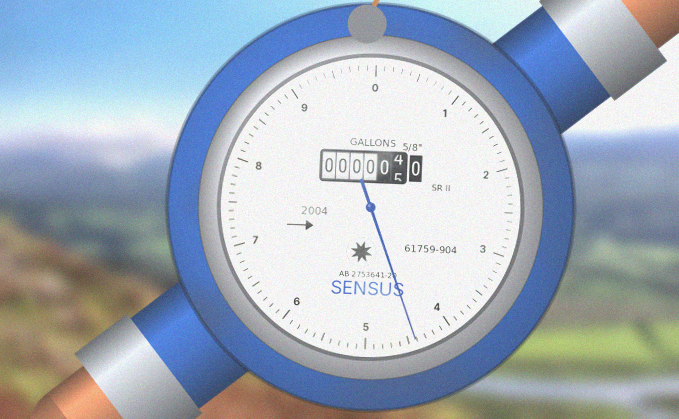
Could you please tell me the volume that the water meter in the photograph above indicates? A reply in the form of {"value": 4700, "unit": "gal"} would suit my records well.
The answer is {"value": 44.4, "unit": "gal"}
